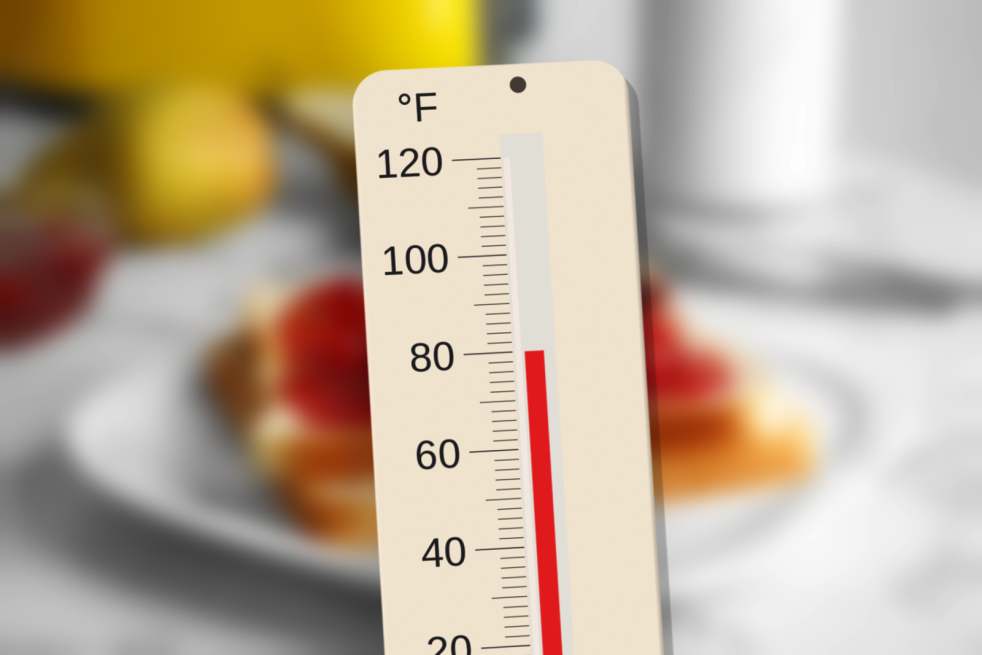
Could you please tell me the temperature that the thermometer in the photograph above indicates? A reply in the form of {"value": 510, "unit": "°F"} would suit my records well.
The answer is {"value": 80, "unit": "°F"}
